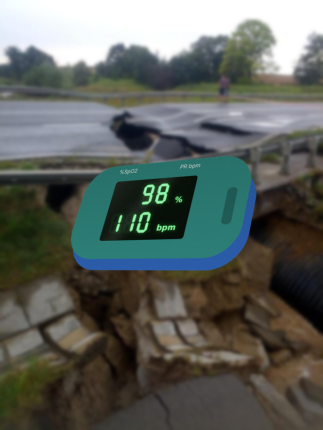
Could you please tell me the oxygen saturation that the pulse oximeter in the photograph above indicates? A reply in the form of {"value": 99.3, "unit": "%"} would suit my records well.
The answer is {"value": 98, "unit": "%"}
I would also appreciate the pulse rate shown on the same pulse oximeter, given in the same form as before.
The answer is {"value": 110, "unit": "bpm"}
